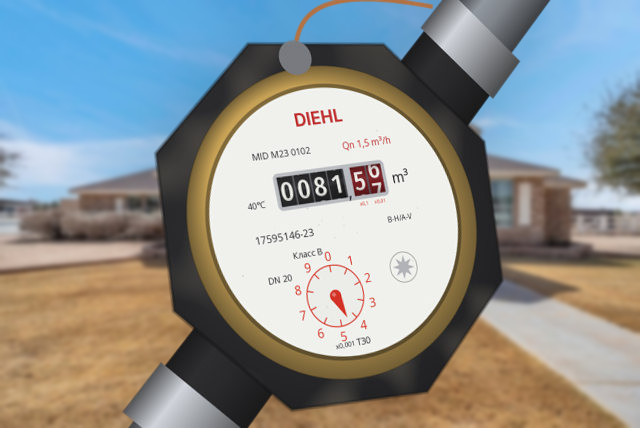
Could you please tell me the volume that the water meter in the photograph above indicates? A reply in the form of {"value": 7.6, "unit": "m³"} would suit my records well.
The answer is {"value": 81.564, "unit": "m³"}
